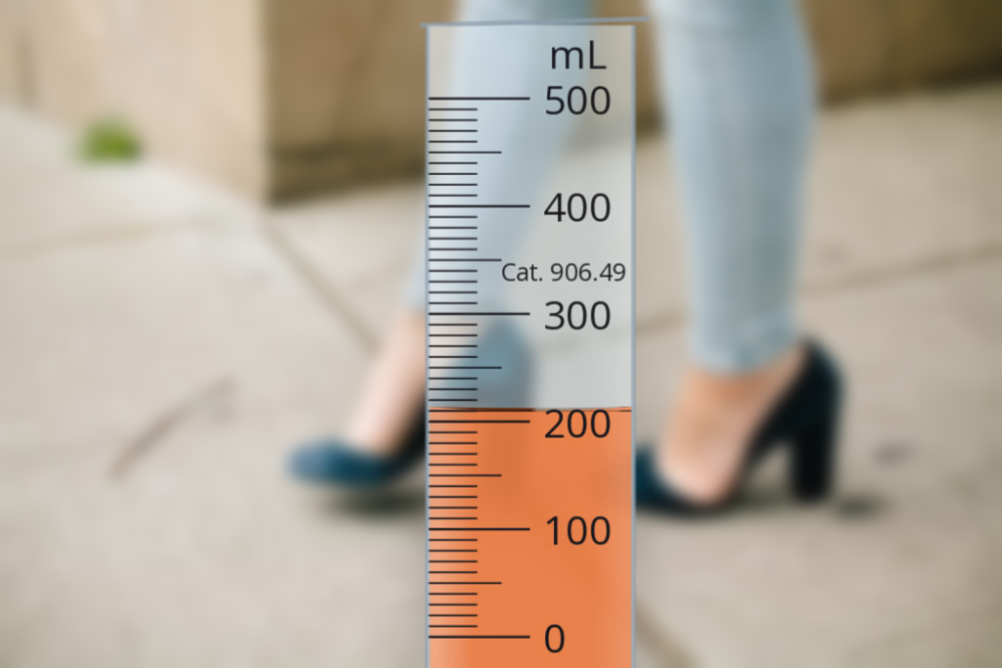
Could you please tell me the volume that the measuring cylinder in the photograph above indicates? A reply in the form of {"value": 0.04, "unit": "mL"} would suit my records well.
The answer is {"value": 210, "unit": "mL"}
